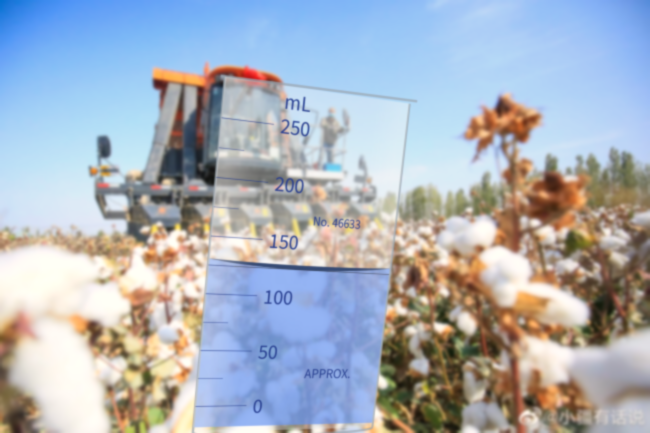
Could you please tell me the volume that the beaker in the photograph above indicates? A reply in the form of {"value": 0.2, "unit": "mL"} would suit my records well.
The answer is {"value": 125, "unit": "mL"}
